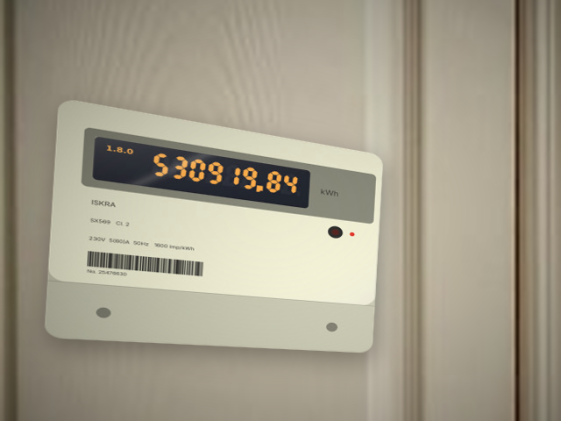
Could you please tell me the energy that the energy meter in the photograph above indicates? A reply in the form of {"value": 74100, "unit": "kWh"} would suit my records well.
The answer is {"value": 530919.84, "unit": "kWh"}
